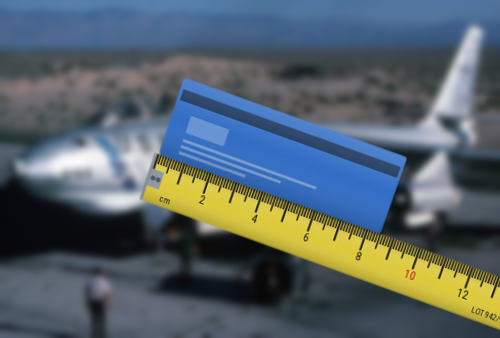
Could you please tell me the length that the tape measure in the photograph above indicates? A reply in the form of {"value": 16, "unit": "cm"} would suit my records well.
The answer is {"value": 8.5, "unit": "cm"}
